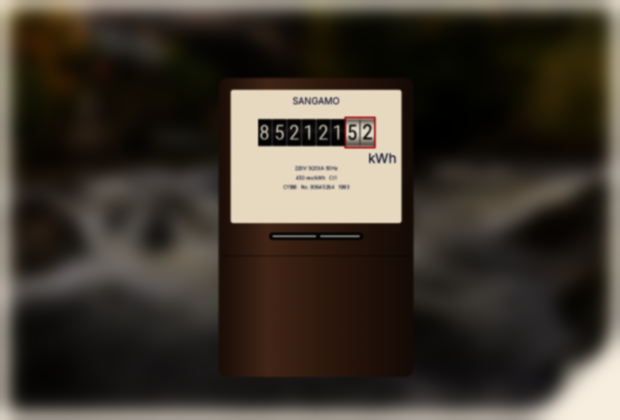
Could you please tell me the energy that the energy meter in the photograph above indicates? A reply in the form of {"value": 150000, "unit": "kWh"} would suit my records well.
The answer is {"value": 852121.52, "unit": "kWh"}
